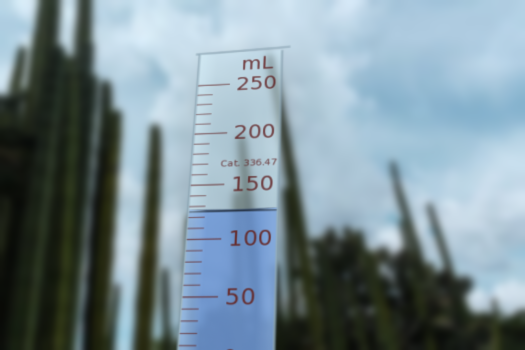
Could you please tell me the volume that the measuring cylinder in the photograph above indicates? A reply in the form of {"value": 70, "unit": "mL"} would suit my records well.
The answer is {"value": 125, "unit": "mL"}
